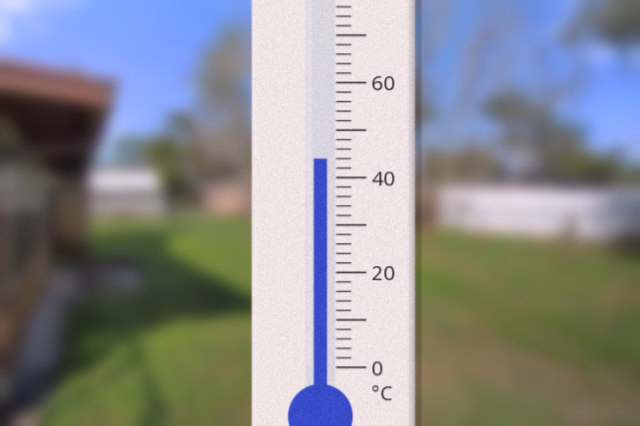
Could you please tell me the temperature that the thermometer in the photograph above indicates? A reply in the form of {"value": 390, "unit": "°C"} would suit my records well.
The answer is {"value": 44, "unit": "°C"}
